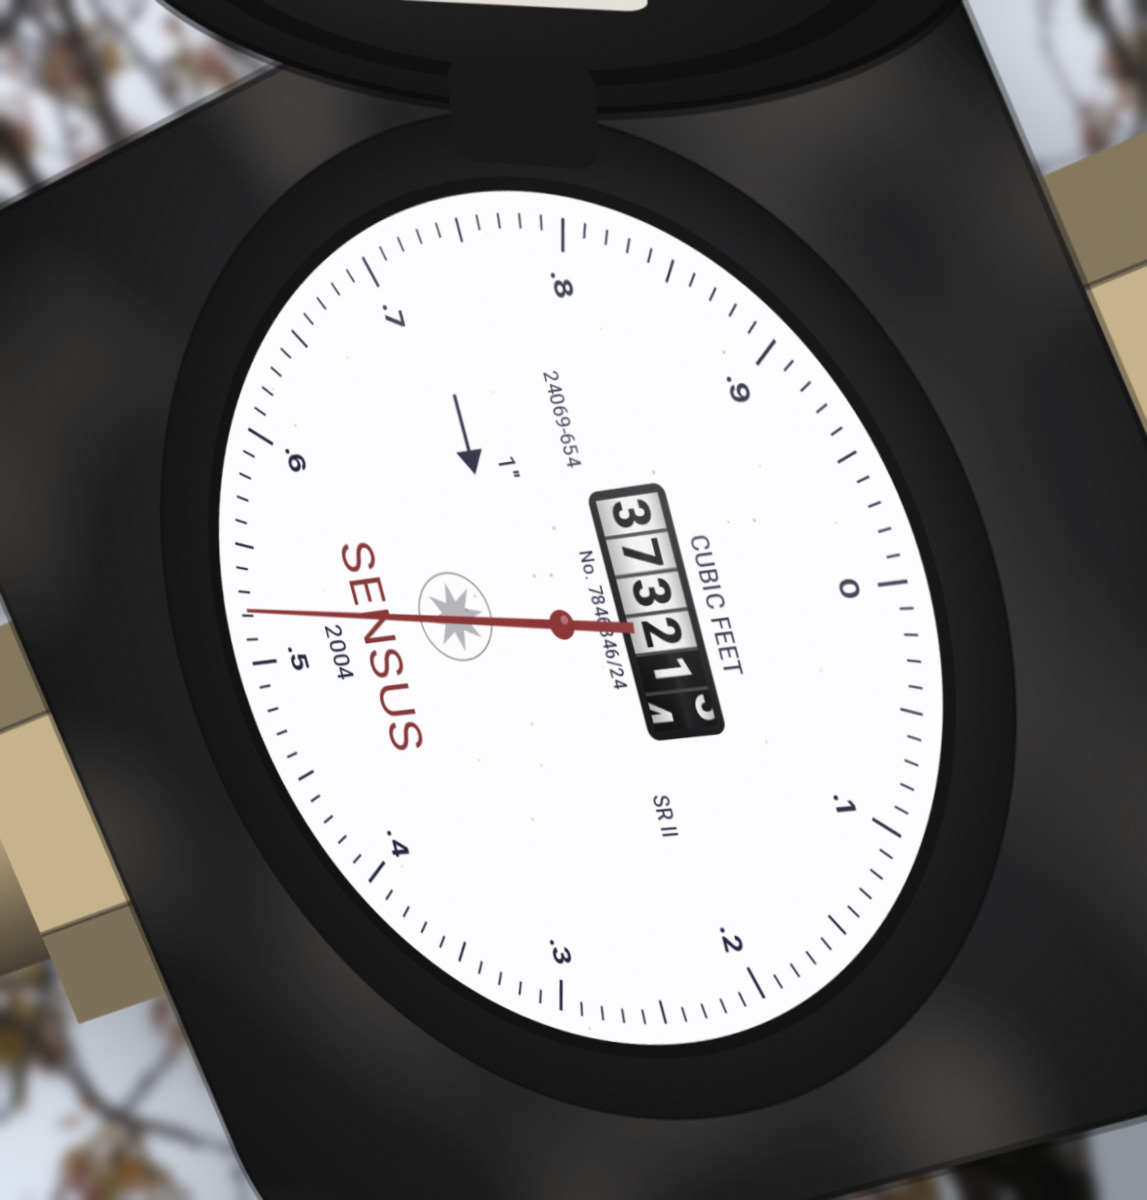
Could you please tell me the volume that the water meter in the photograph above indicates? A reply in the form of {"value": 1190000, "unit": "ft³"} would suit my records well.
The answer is {"value": 373213.52, "unit": "ft³"}
